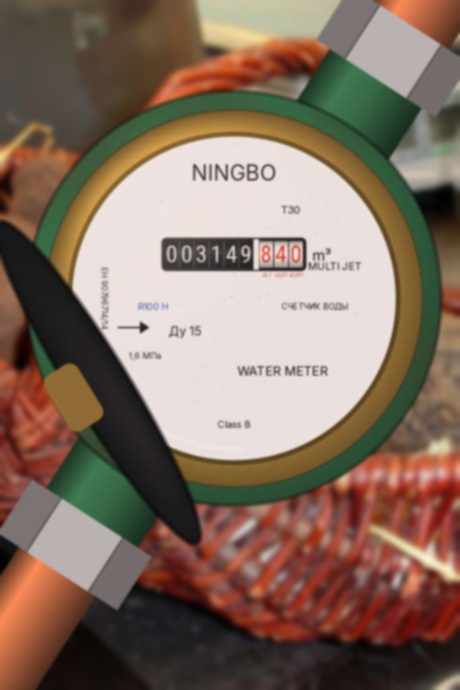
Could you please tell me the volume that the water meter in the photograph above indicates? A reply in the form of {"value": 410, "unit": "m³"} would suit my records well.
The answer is {"value": 3149.840, "unit": "m³"}
